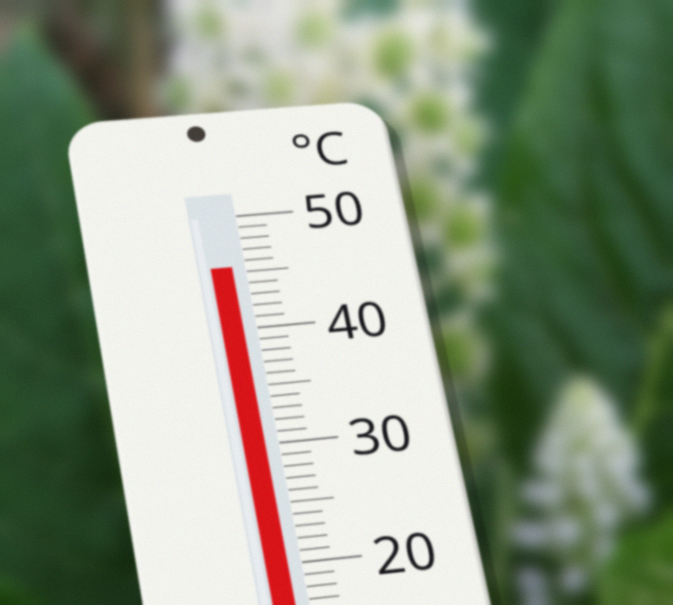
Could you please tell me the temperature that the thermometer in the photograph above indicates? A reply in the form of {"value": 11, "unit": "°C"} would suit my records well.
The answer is {"value": 45.5, "unit": "°C"}
